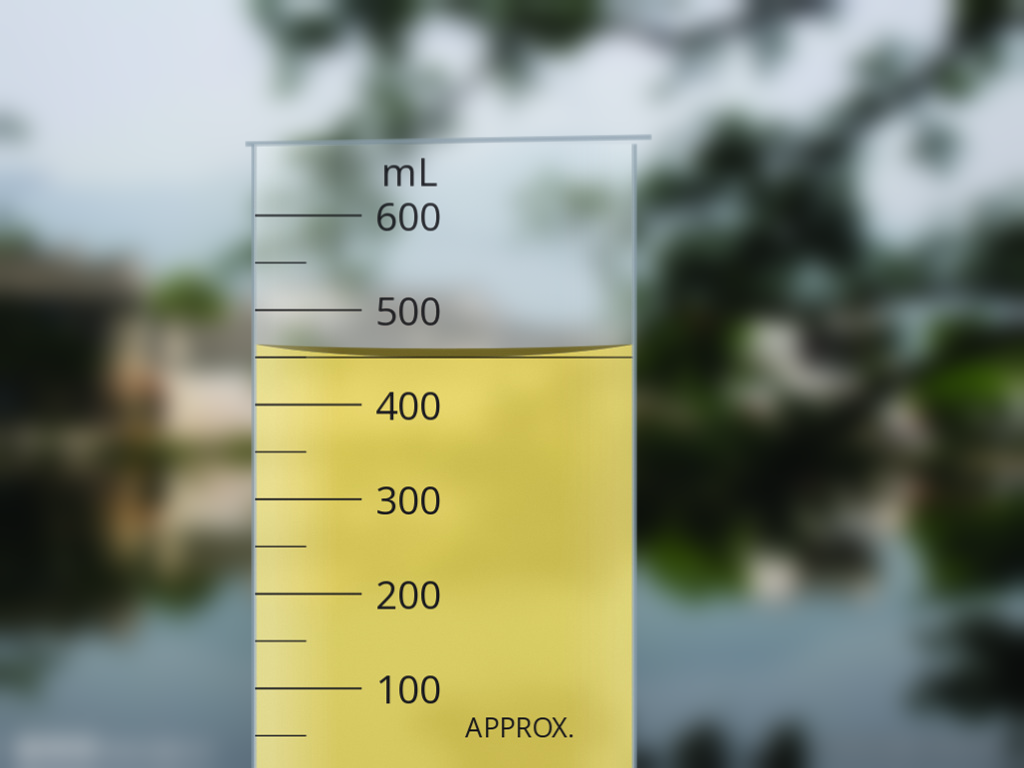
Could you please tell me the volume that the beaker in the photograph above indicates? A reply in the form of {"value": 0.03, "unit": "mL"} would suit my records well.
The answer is {"value": 450, "unit": "mL"}
